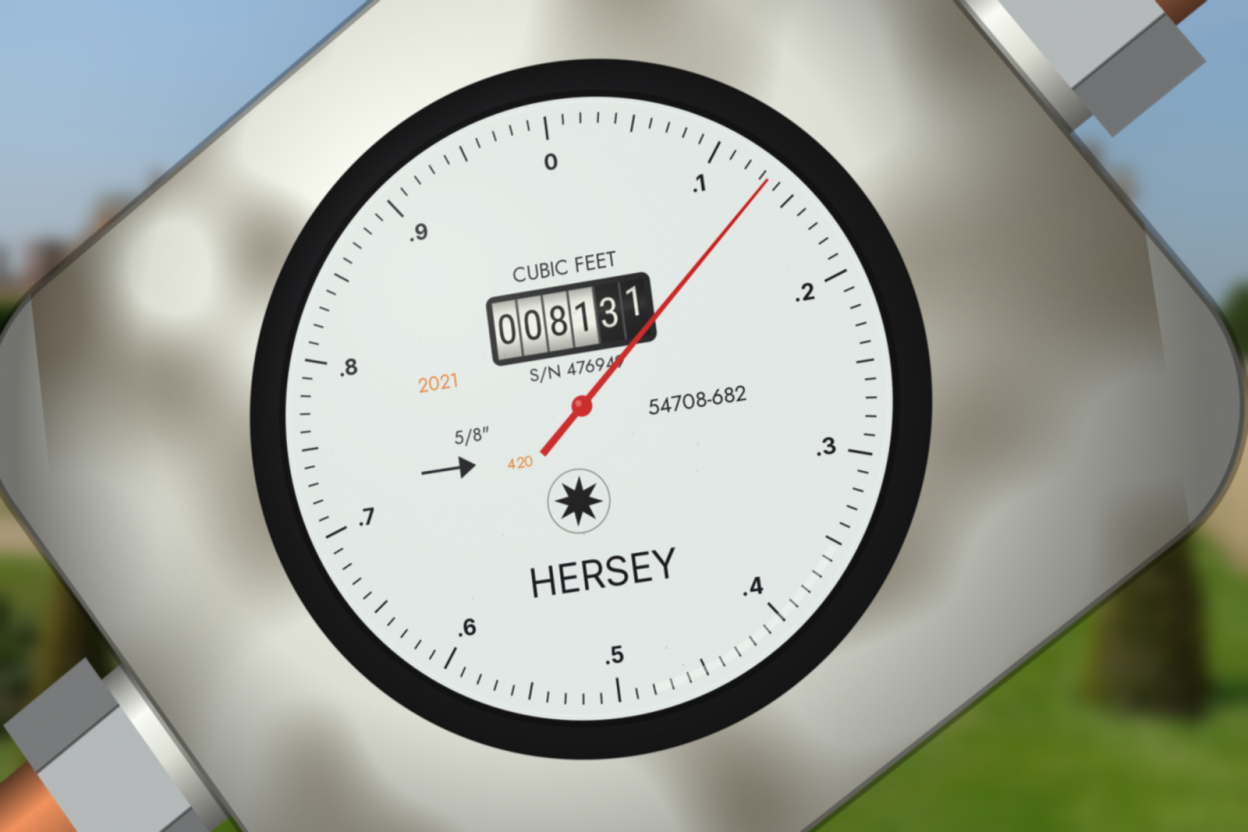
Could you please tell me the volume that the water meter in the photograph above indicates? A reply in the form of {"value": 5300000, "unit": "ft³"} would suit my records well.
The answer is {"value": 8131.13, "unit": "ft³"}
